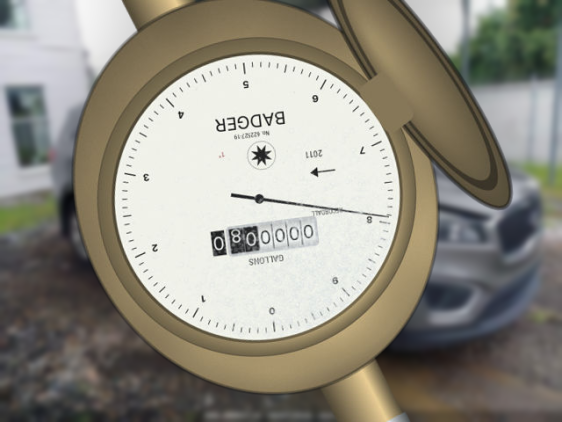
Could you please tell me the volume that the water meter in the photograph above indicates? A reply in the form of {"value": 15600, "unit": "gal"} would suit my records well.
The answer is {"value": 77.9, "unit": "gal"}
